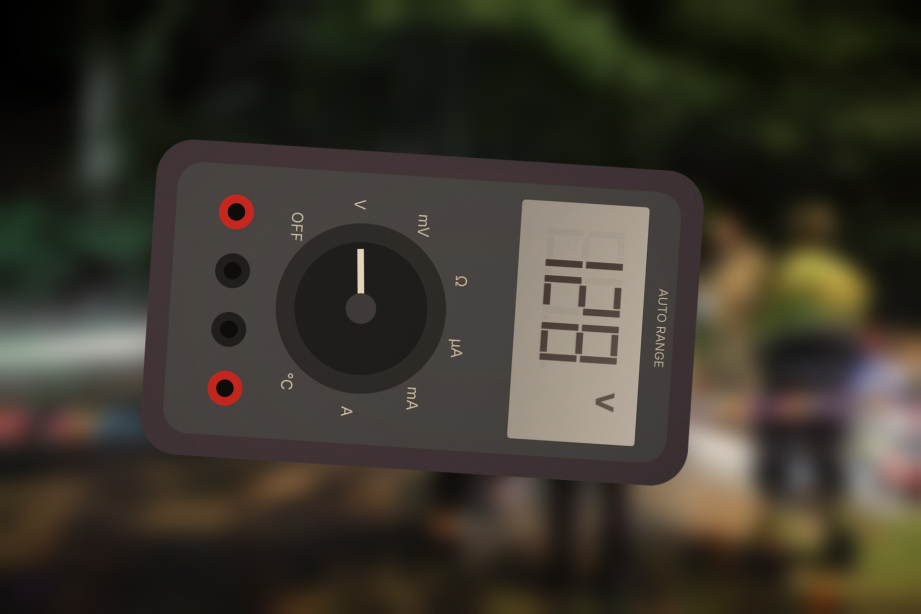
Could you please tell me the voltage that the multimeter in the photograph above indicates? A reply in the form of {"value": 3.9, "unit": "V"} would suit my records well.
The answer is {"value": 128, "unit": "V"}
